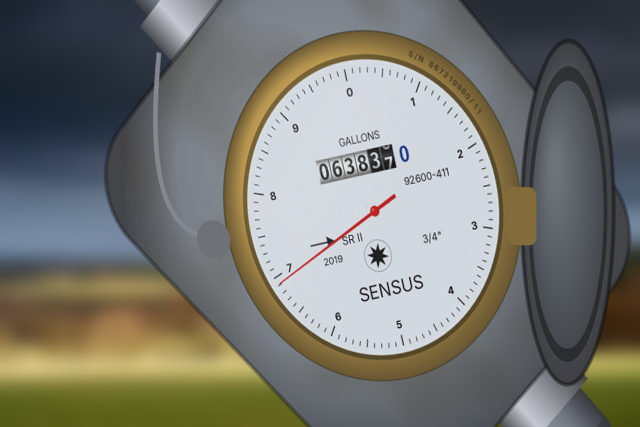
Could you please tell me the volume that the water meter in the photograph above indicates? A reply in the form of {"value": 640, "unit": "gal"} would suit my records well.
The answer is {"value": 638366.9, "unit": "gal"}
